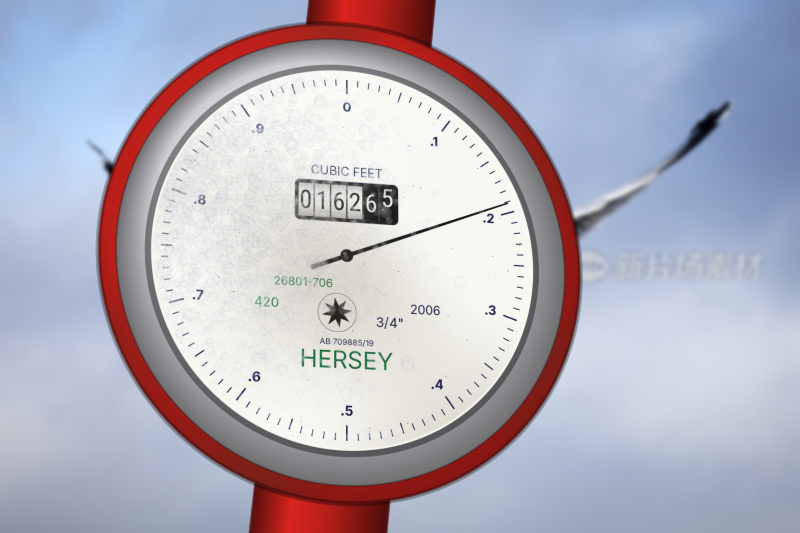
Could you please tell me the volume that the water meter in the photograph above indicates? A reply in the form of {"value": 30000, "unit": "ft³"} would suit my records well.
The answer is {"value": 16265.19, "unit": "ft³"}
